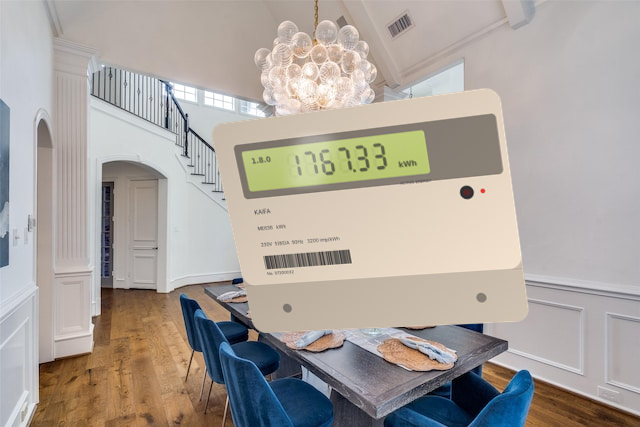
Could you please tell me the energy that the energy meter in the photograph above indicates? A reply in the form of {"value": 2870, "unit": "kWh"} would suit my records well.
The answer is {"value": 1767.33, "unit": "kWh"}
